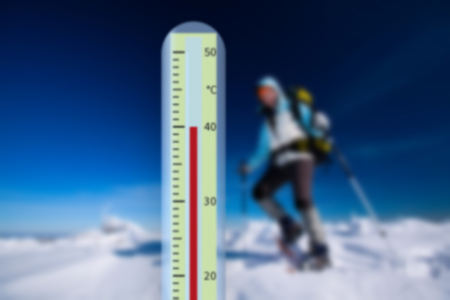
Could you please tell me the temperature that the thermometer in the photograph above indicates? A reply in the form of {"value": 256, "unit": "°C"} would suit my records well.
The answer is {"value": 40, "unit": "°C"}
